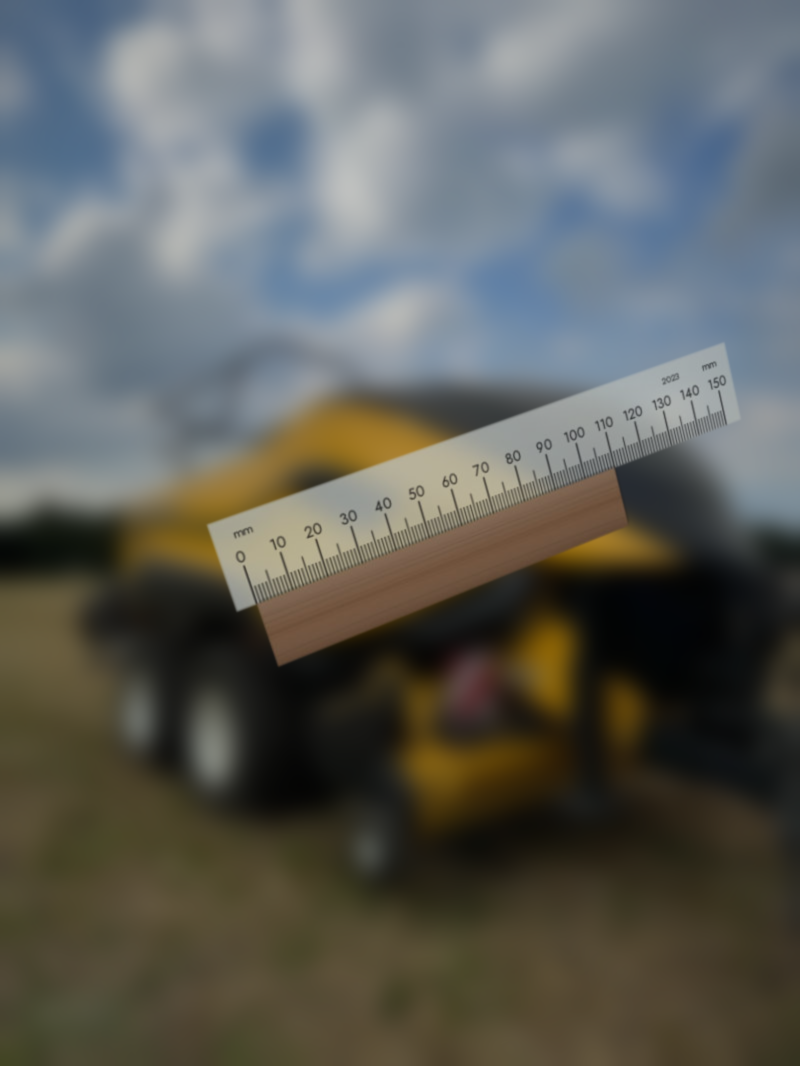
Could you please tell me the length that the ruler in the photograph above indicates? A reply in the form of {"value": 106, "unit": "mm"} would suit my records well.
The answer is {"value": 110, "unit": "mm"}
